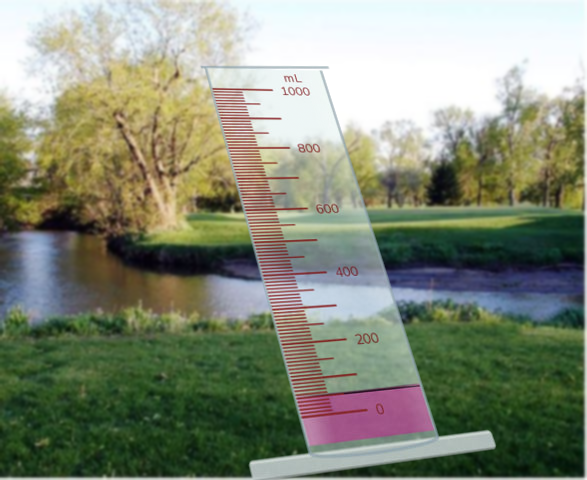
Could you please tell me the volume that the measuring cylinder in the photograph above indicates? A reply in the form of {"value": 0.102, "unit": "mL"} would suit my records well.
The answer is {"value": 50, "unit": "mL"}
